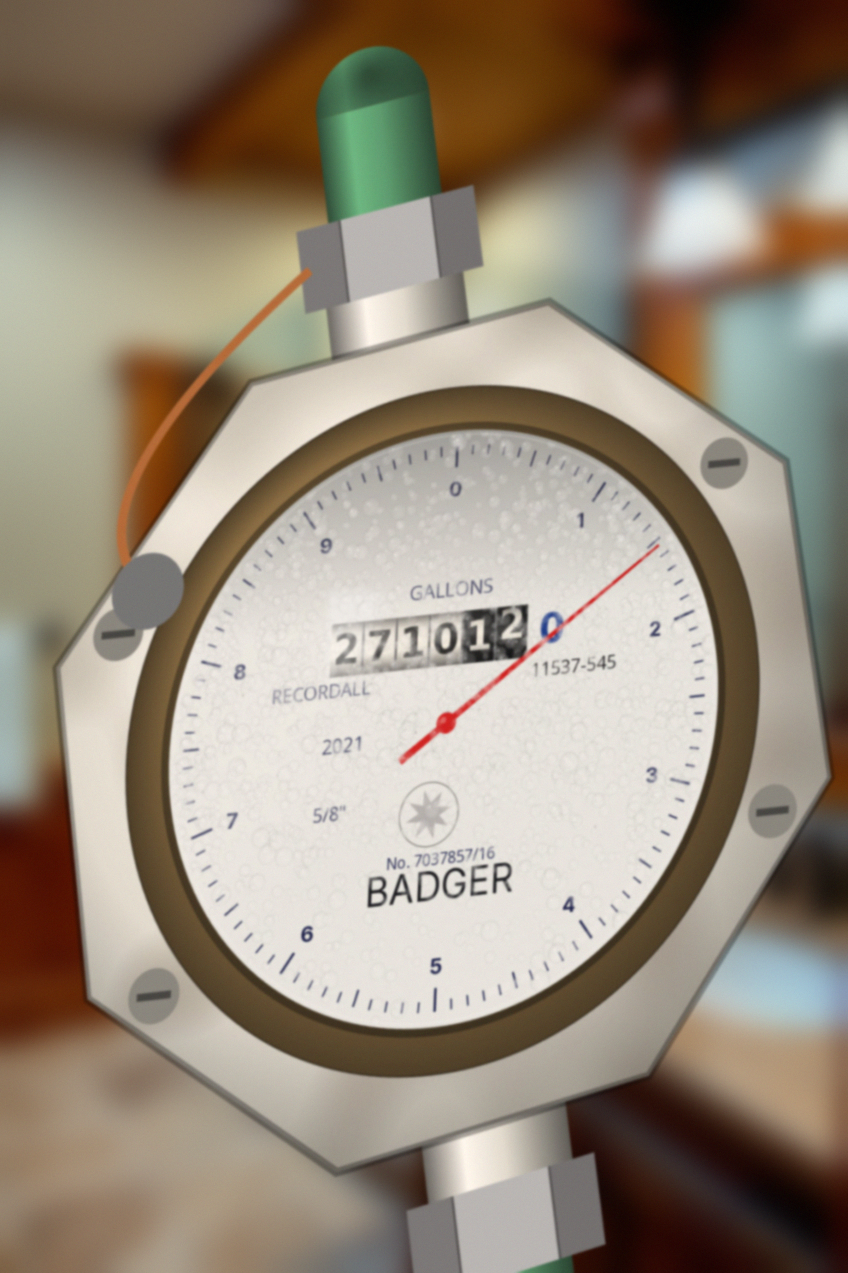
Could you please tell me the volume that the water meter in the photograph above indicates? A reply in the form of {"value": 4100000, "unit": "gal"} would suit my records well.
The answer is {"value": 2710121.5, "unit": "gal"}
